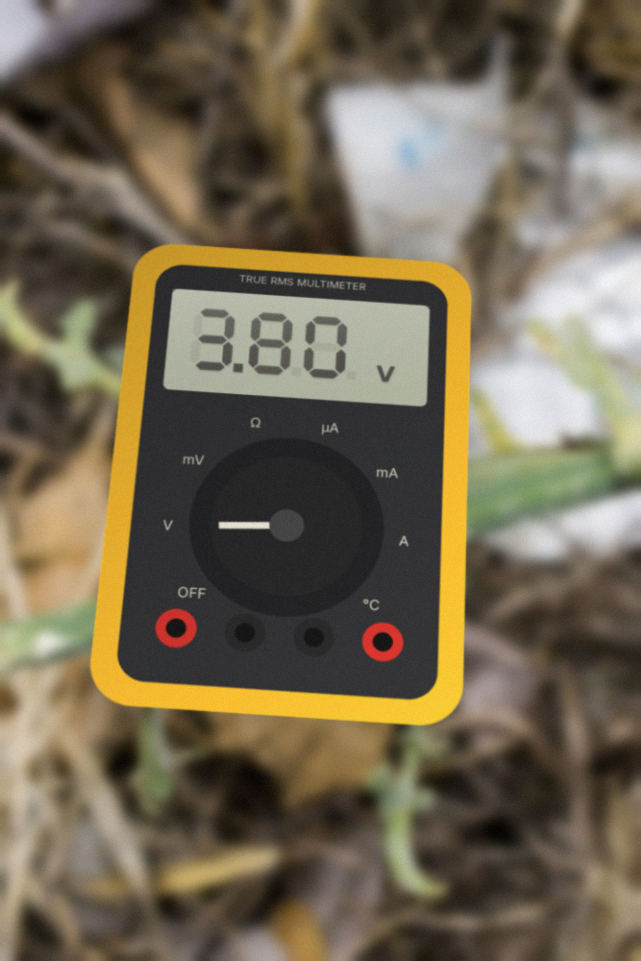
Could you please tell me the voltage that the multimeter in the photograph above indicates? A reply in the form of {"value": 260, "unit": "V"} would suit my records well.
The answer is {"value": 3.80, "unit": "V"}
